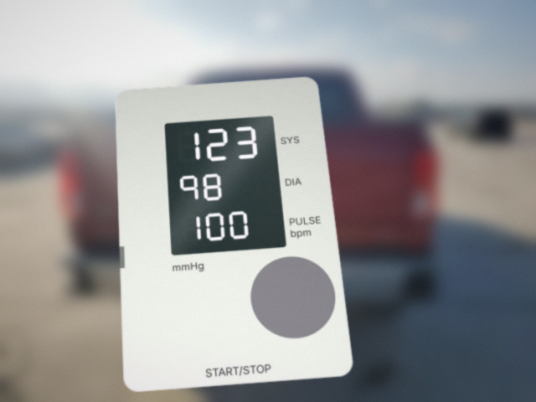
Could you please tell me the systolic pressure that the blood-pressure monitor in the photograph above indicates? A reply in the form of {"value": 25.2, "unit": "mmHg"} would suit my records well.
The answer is {"value": 123, "unit": "mmHg"}
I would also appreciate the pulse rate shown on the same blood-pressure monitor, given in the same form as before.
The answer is {"value": 100, "unit": "bpm"}
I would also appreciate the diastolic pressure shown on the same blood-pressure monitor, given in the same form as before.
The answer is {"value": 98, "unit": "mmHg"}
